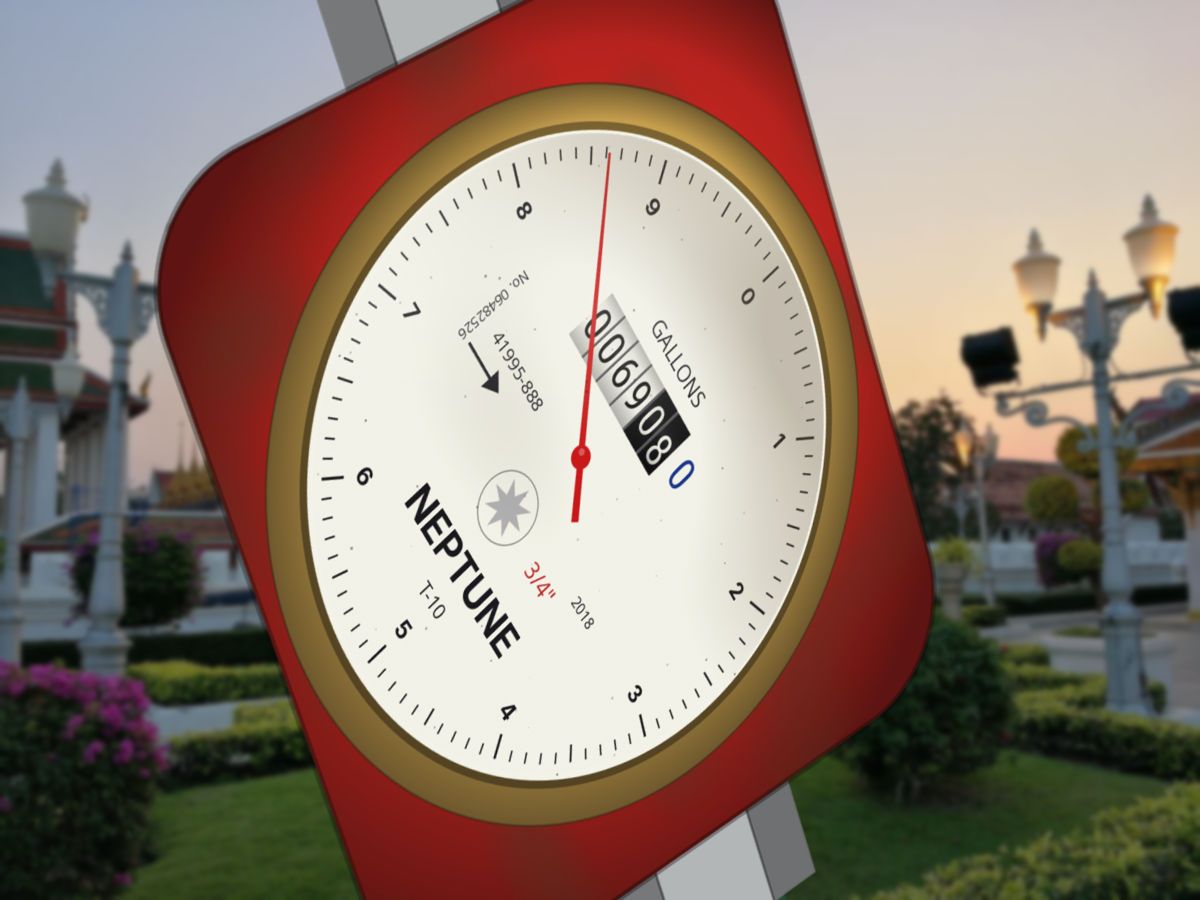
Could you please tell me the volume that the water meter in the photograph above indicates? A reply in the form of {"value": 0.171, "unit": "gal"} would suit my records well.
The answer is {"value": 69078.6, "unit": "gal"}
